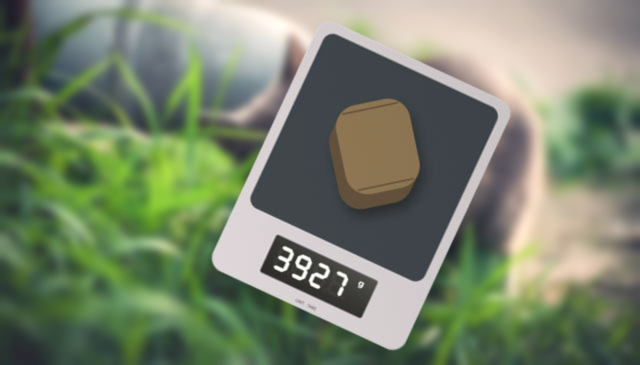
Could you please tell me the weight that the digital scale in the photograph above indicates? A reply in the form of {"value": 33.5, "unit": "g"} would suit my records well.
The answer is {"value": 3927, "unit": "g"}
